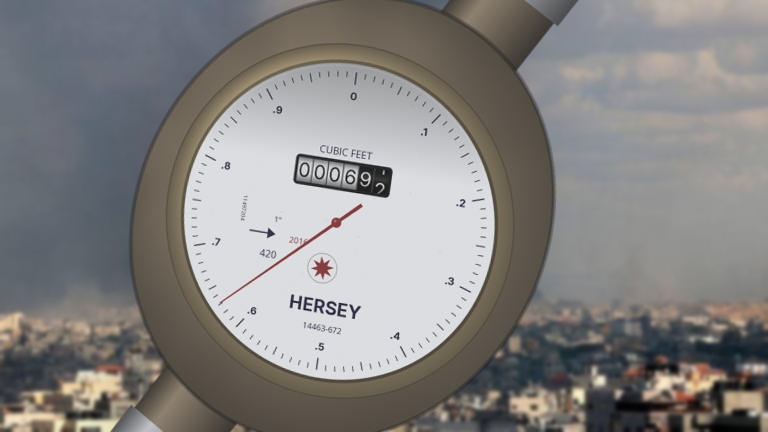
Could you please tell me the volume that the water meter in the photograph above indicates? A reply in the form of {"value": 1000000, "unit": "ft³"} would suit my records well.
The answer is {"value": 691.63, "unit": "ft³"}
